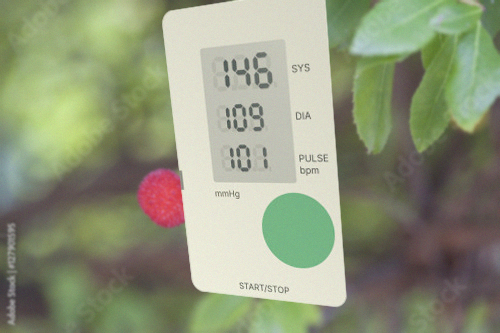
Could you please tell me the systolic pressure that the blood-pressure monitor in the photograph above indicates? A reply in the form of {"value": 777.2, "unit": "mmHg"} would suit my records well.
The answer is {"value": 146, "unit": "mmHg"}
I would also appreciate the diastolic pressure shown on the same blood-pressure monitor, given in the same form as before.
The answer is {"value": 109, "unit": "mmHg"}
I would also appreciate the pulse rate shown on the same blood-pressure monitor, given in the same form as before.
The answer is {"value": 101, "unit": "bpm"}
